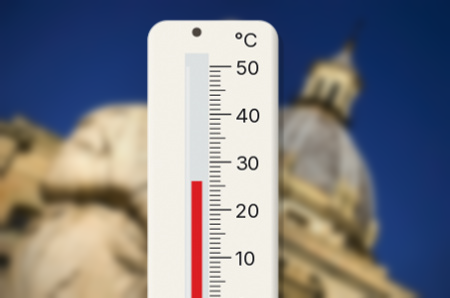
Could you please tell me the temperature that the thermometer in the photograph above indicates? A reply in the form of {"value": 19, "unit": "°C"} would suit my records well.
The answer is {"value": 26, "unit": "°C"}
